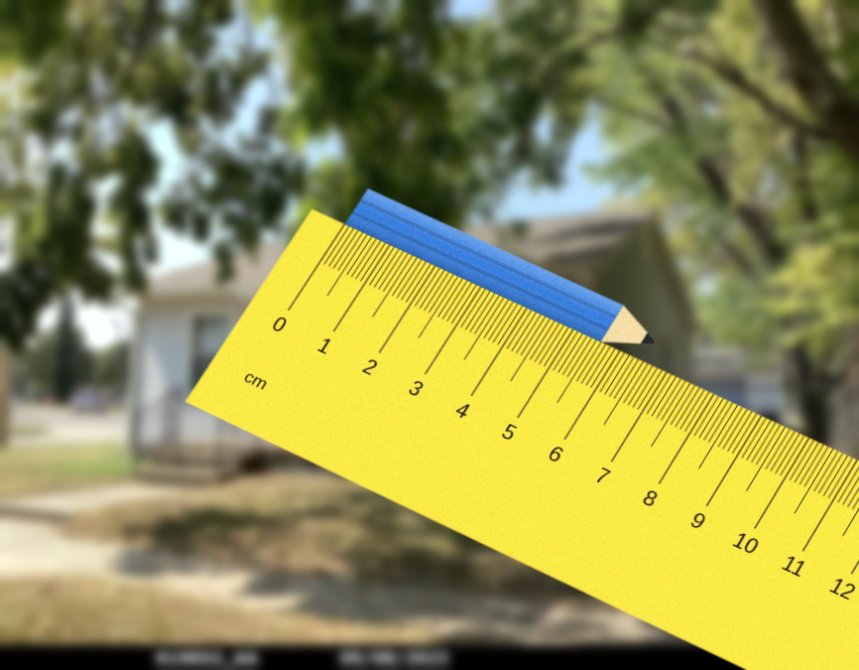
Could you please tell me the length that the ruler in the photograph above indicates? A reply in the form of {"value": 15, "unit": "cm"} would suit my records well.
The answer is {"value": 6.5, "unit": "cm"}
